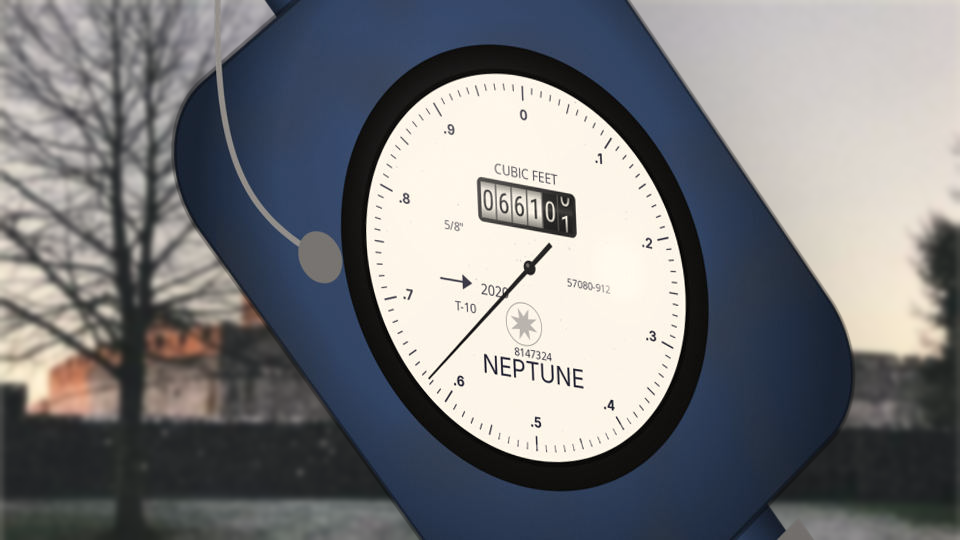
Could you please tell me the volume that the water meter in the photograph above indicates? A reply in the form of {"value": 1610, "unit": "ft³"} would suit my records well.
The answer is {"value": 66100.62, "unit": "ft³"}
